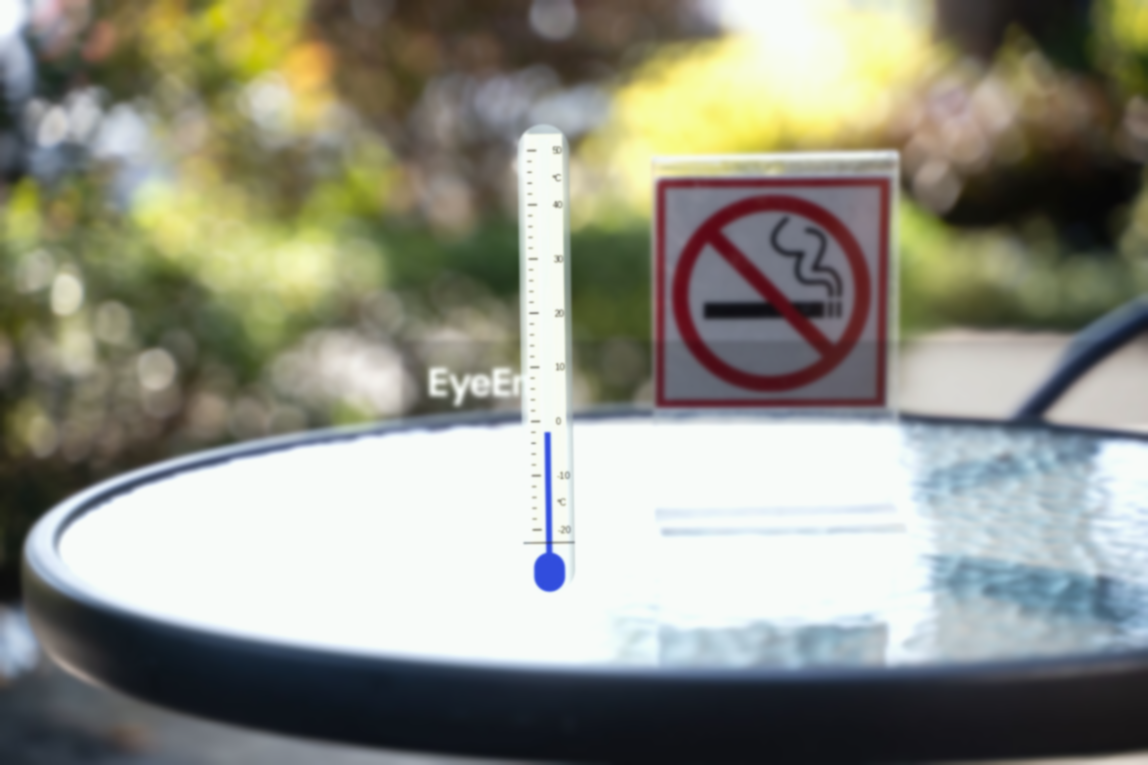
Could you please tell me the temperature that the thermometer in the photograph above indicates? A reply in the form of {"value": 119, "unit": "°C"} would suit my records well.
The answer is {"value": -2, "unit": "°C"}
